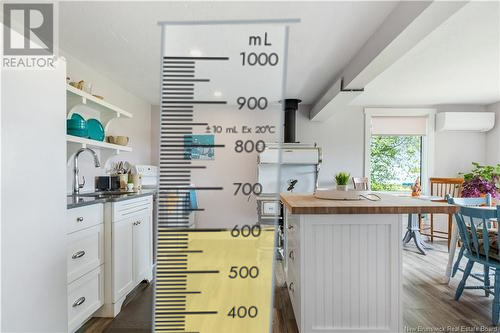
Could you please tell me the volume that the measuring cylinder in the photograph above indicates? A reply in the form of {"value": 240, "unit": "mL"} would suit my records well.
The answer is {"value": 600, "unit": "mL"}
